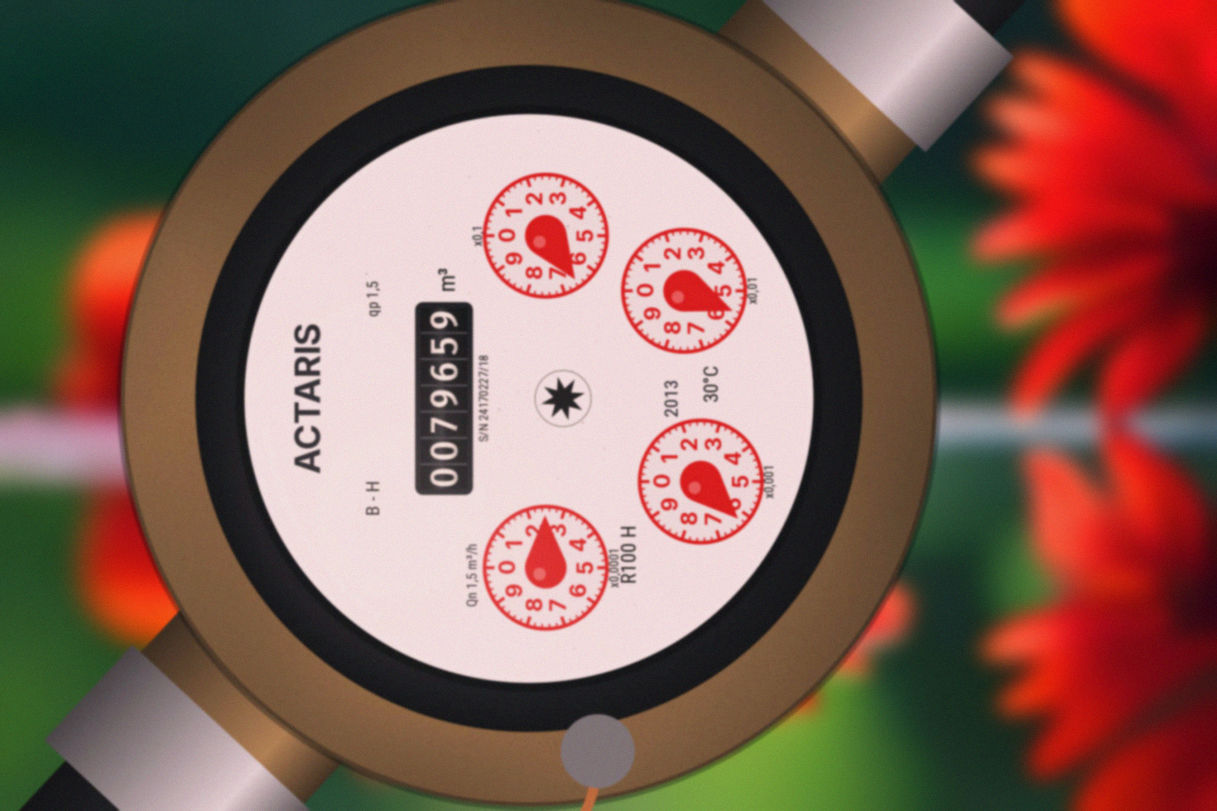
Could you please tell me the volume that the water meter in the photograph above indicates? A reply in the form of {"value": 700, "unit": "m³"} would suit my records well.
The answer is {"value": 79659.6562, "unit": "m³"}
